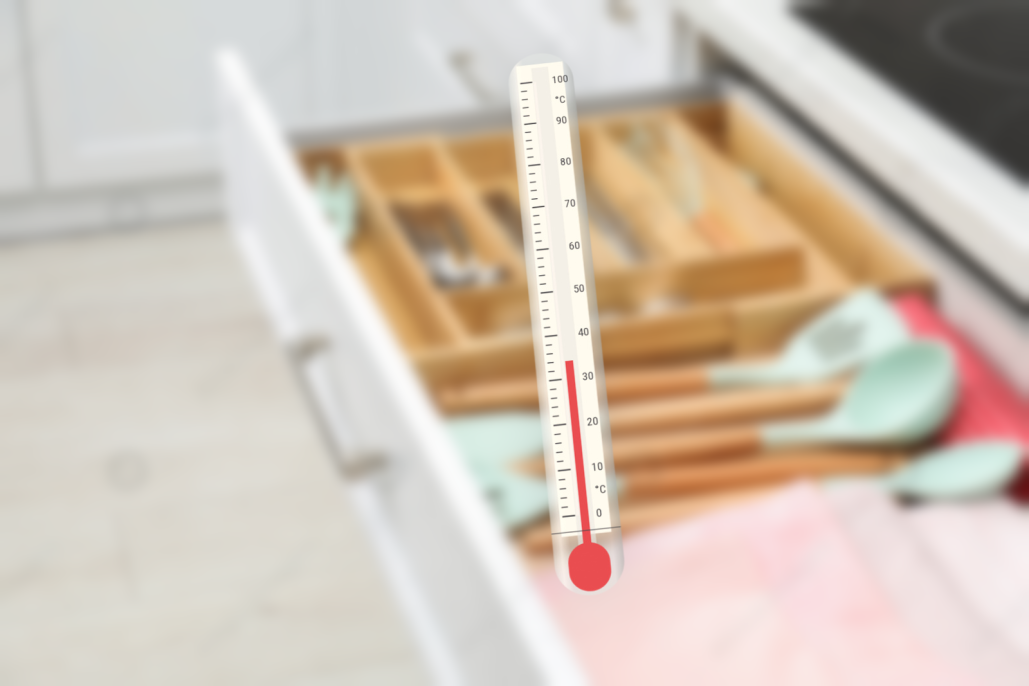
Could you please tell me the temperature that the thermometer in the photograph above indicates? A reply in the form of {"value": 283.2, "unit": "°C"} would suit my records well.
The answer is {"value": 34, "unit": "°C"}
